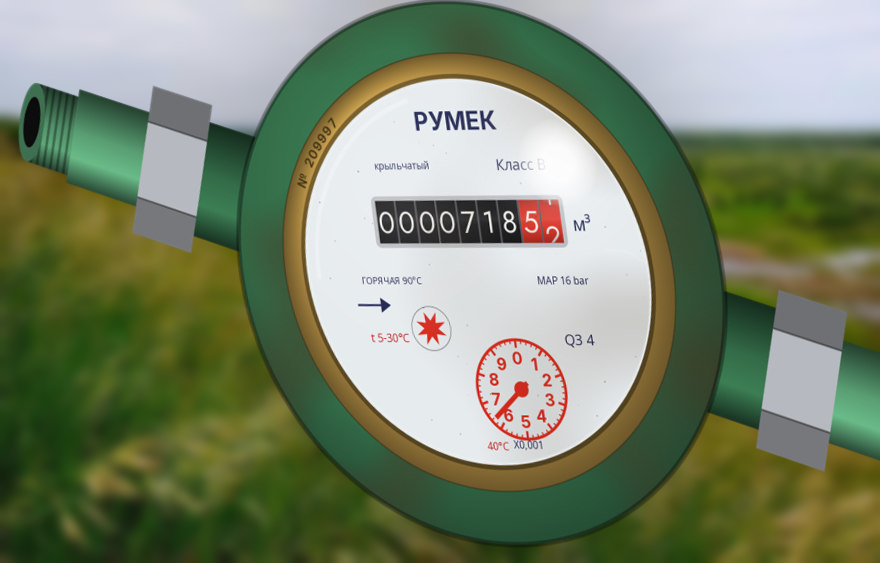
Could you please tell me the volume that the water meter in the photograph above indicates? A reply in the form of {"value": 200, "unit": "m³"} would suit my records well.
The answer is {"value": 718.516, "unit": "m³"}
